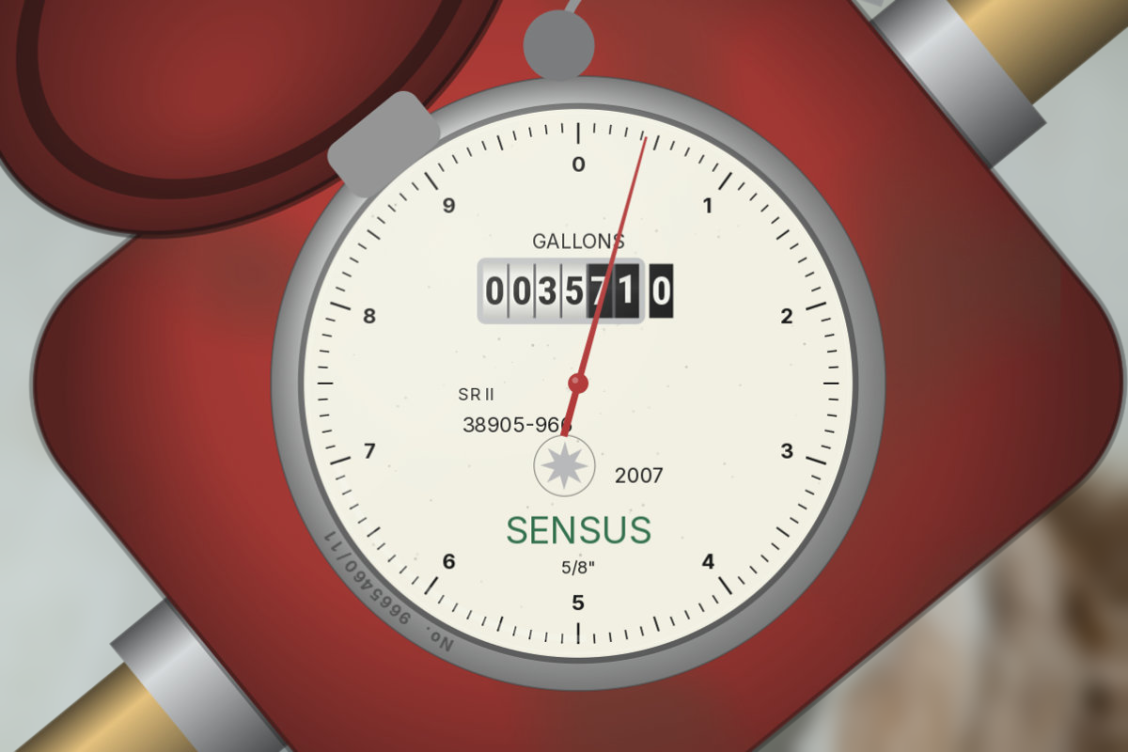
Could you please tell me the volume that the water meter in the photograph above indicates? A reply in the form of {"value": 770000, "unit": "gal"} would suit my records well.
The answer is {"value": 35710.4, "unit": "gal"}
